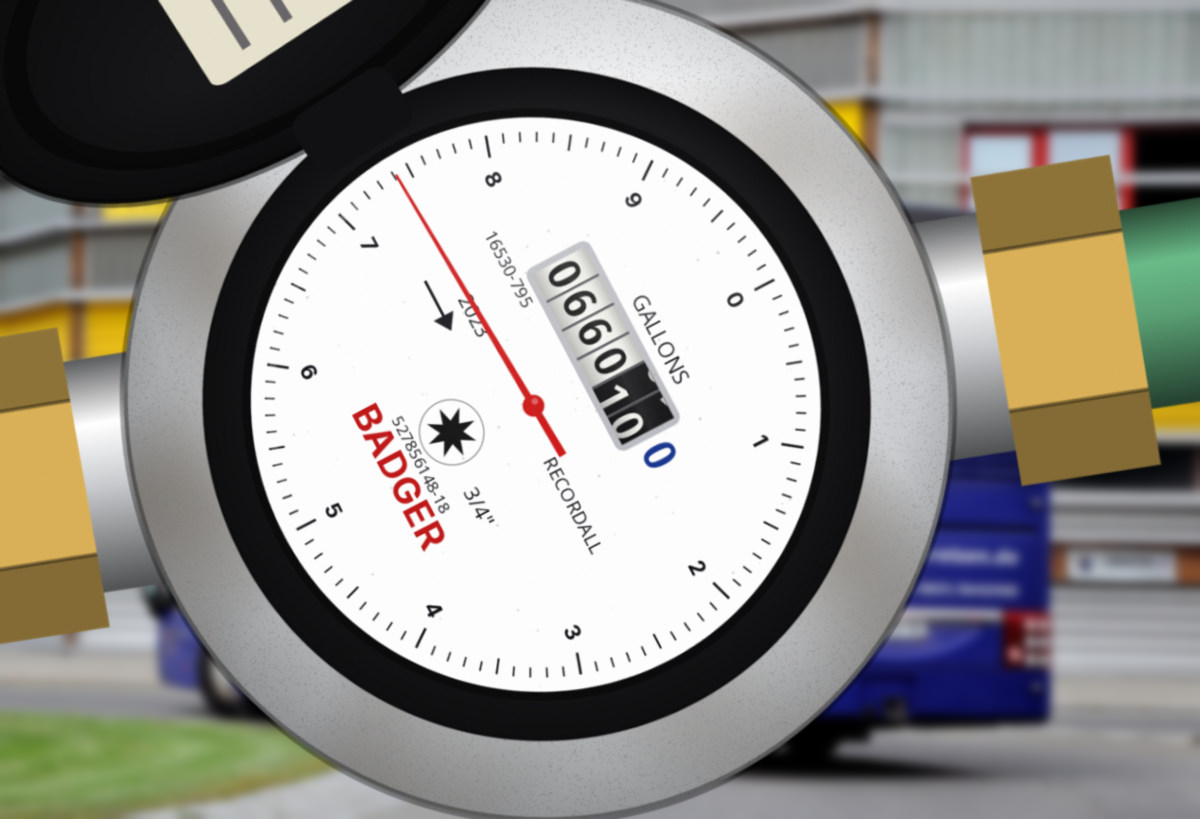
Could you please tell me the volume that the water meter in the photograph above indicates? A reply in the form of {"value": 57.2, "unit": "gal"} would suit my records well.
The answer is {"value": 660097.4, "unit": "gal"}
